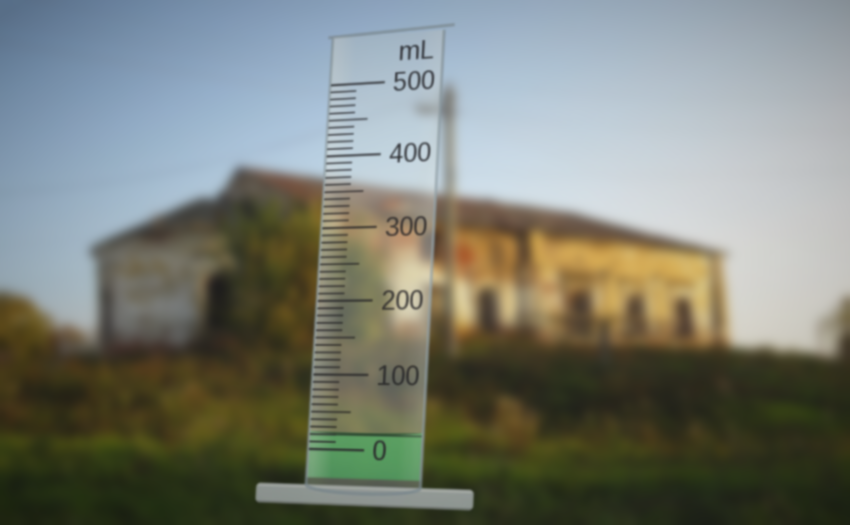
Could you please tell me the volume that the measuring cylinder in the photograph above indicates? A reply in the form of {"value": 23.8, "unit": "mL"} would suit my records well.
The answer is {"value": 20, "unit": "mL"}
